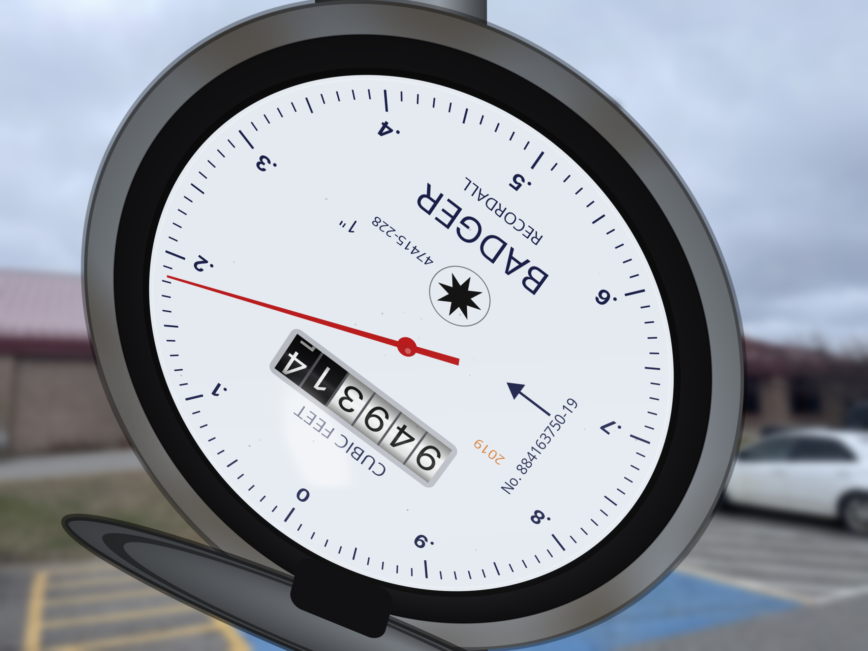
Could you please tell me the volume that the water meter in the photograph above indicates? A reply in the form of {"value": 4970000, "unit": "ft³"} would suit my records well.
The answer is {"value": 949314.18, "unit": "ft³"}
